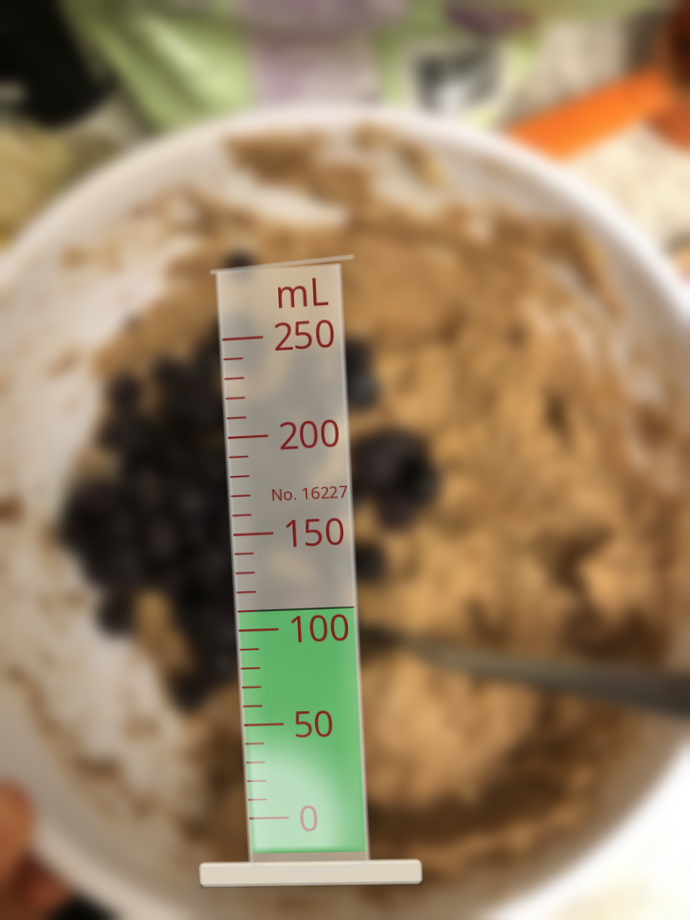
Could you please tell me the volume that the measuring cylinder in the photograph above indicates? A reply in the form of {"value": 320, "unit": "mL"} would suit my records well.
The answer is {"value": 110, "unit": "mL"}
